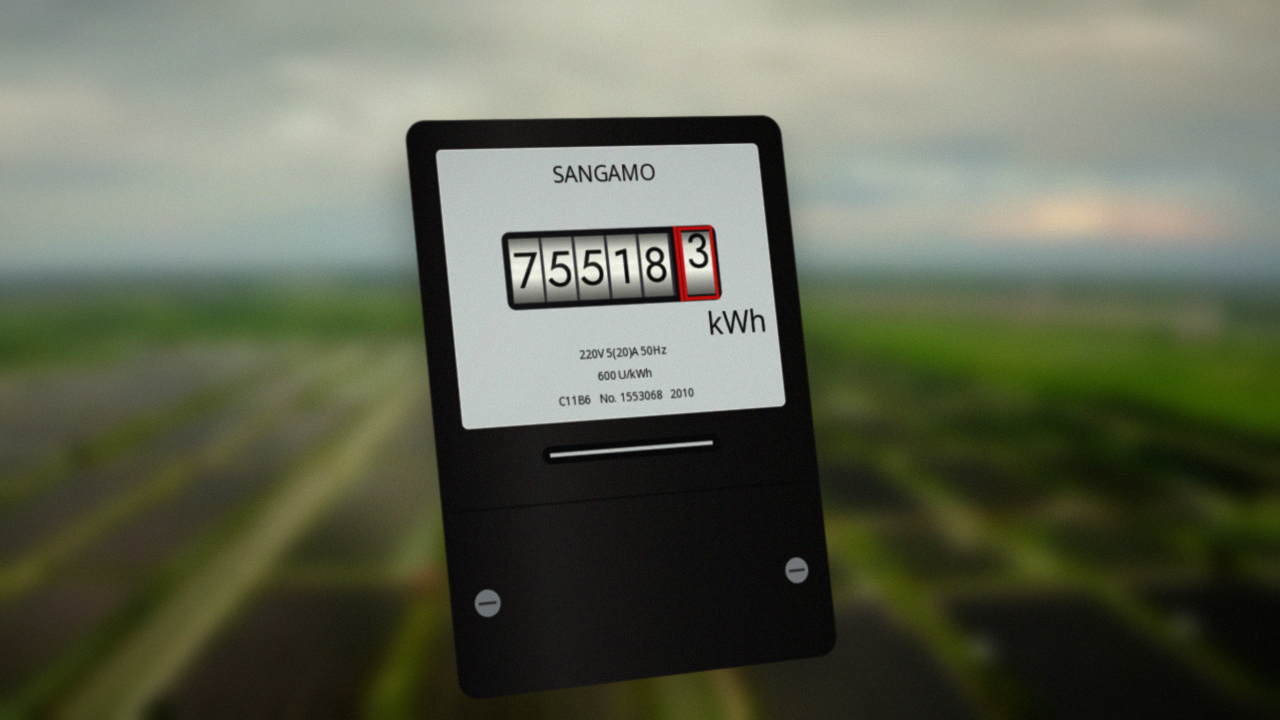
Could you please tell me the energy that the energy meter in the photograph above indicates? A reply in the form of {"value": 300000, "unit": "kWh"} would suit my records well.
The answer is {"value": 75518.3, "unit": "kWh"}
